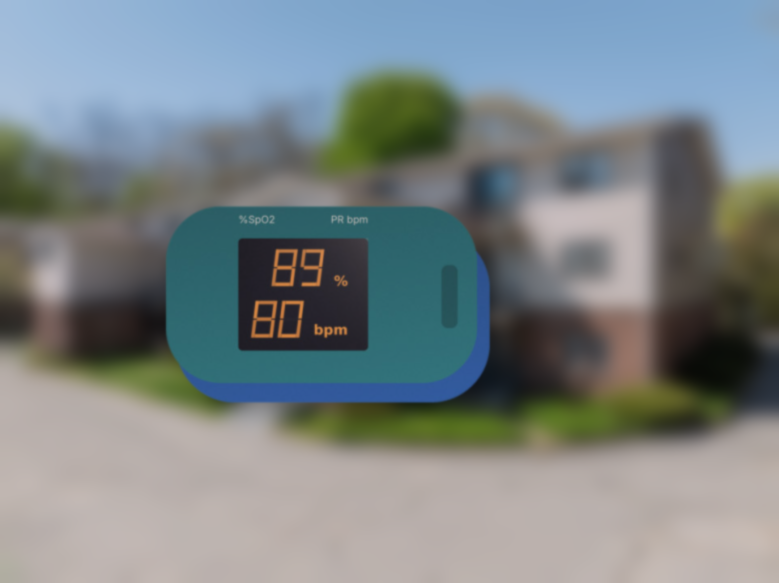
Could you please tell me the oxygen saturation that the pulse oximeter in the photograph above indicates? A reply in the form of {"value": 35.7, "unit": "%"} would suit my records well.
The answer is {"value": 89, "unit": "%"}
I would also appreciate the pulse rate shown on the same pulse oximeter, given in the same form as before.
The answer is {"value": 80, "unit": "bpm"}
